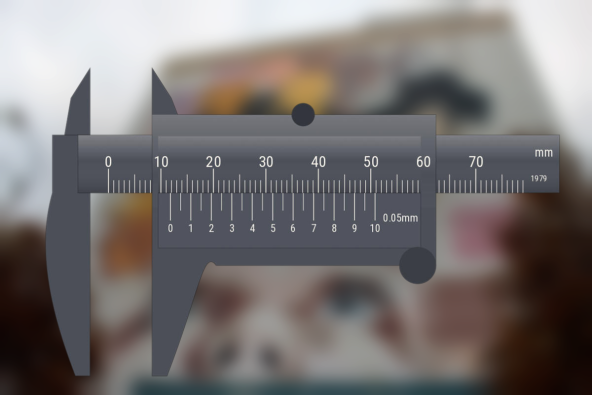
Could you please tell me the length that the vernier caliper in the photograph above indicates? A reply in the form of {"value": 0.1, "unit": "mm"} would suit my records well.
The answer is {"value": 11.8, "unit": "mm"}
